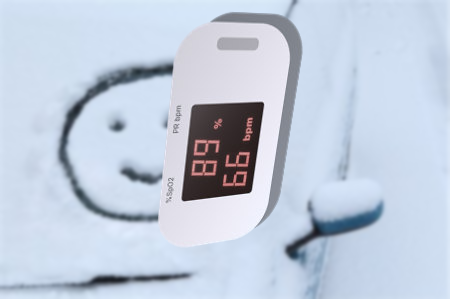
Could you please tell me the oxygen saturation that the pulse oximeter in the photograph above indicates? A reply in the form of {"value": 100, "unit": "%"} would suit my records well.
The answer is {"value": 89, "unit": "%"}
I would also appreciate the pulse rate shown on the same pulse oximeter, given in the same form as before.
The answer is {"value": 66, "unit": "bpm"}
